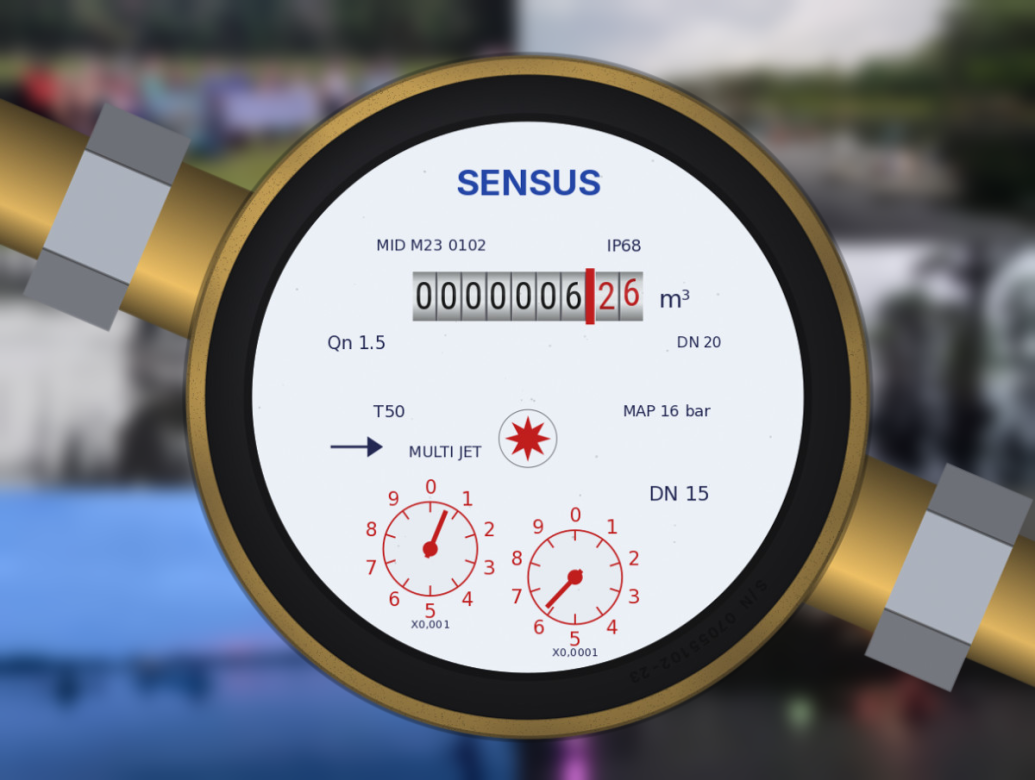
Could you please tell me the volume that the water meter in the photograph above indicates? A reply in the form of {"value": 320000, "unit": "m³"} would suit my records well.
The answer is {"value": 6.2606, "unit": "m³"}
